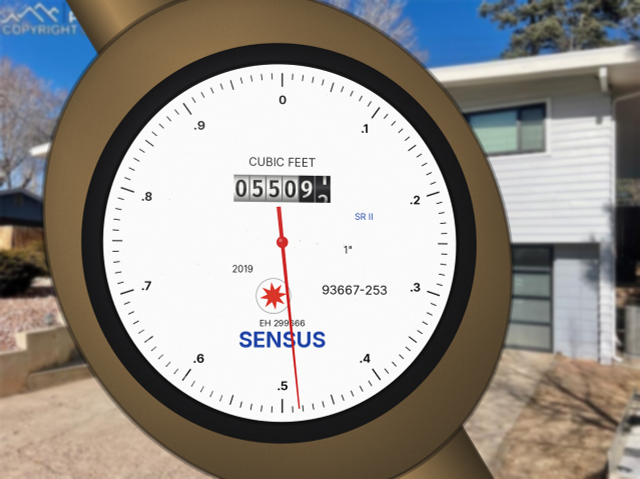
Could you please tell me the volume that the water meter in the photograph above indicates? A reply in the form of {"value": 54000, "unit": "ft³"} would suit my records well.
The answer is {"value": 55091.48, "unit": "ft³"}
